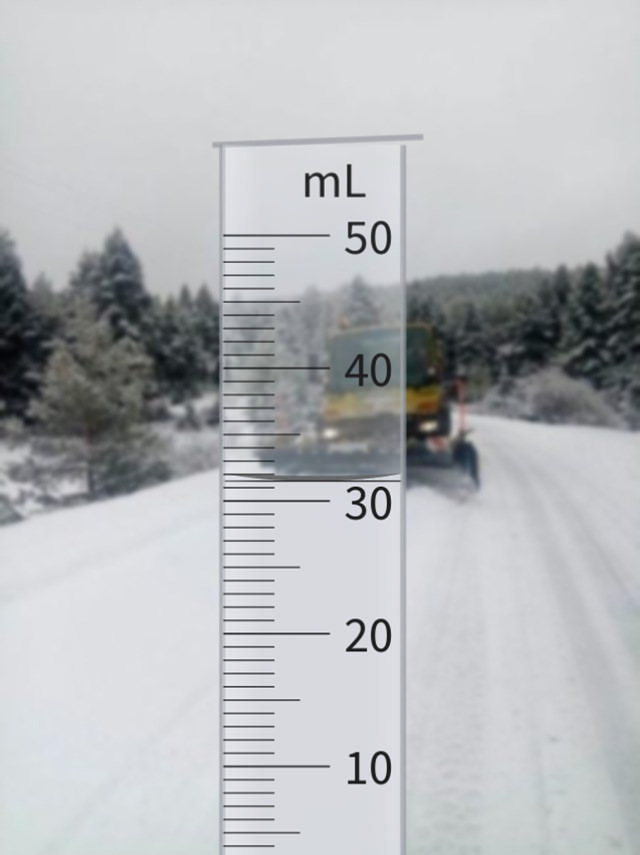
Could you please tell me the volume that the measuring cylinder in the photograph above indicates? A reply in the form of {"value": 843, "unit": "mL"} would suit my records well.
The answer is {"value": 31.5, "unit": "mL"}
